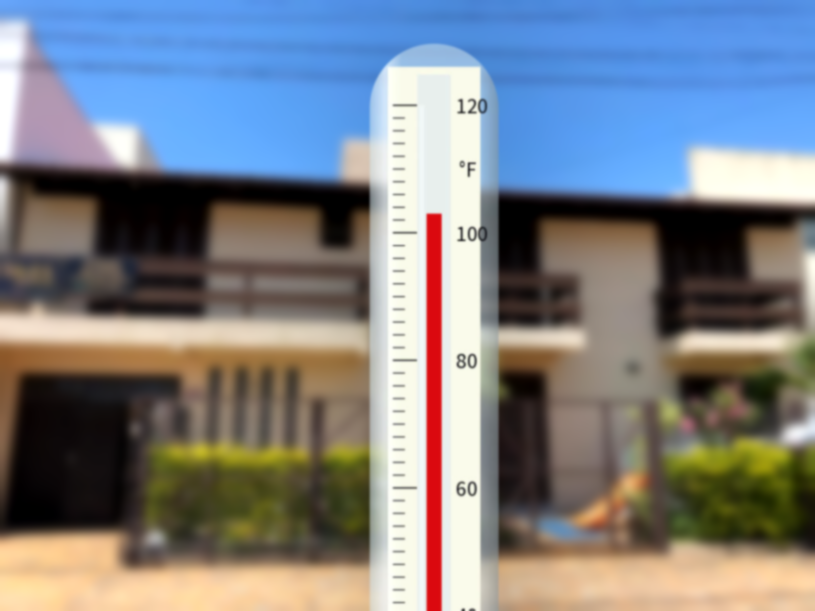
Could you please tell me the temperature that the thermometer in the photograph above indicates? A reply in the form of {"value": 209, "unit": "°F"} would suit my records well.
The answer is {"value": 103, "unit": "°F"}
